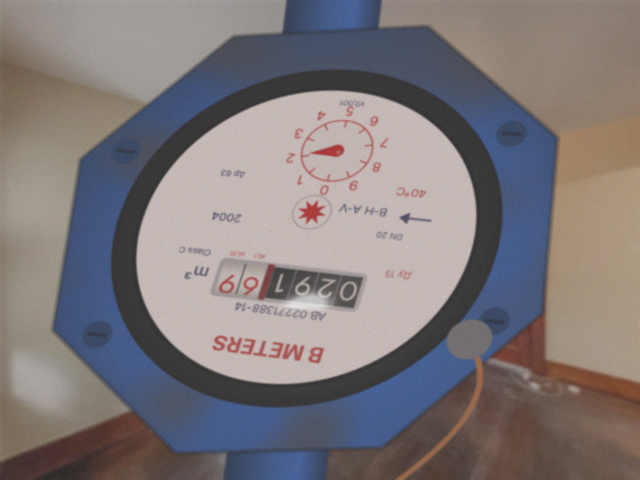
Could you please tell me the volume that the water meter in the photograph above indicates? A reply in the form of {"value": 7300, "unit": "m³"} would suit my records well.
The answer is {"value": 291.692, "unit": "m³"}
